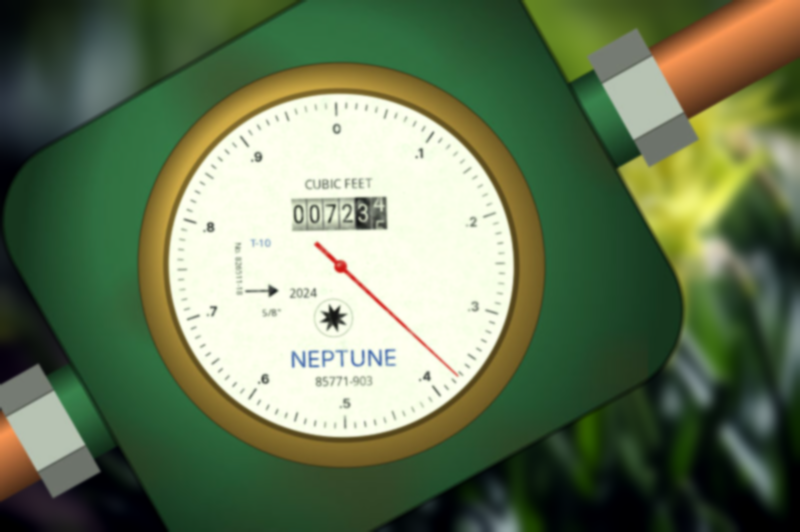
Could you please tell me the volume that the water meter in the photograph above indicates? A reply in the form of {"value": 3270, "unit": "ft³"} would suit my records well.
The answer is {"value": 7234.37, "unit": "ft³"}
